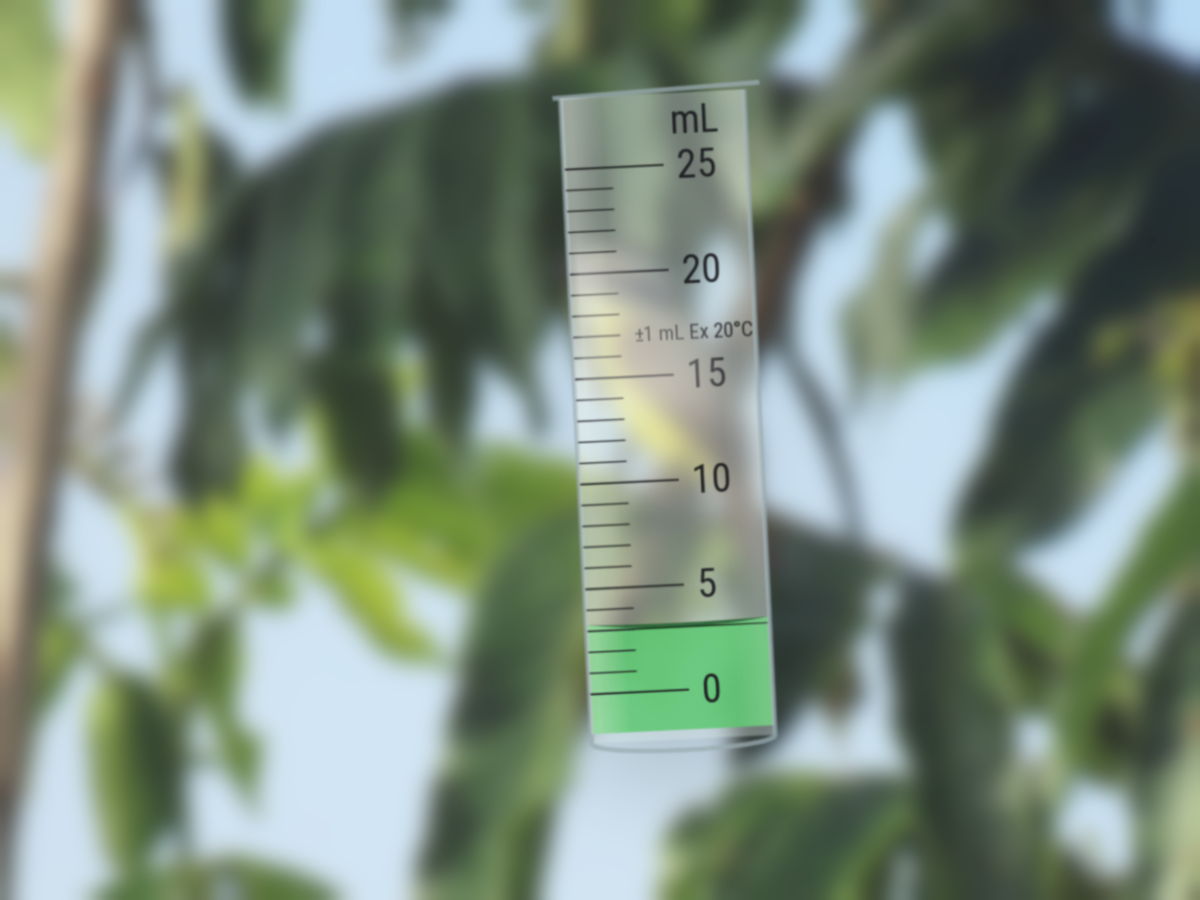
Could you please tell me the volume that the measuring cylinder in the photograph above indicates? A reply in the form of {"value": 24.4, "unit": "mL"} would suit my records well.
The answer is {"value": 3, "unit": "mL"}
